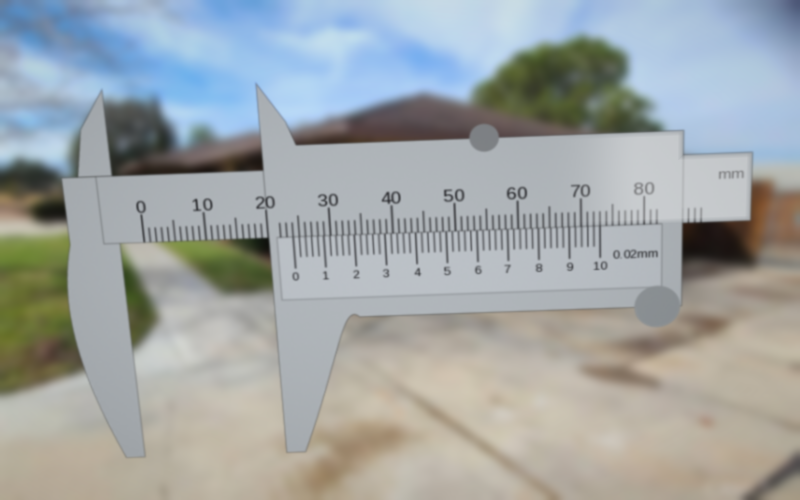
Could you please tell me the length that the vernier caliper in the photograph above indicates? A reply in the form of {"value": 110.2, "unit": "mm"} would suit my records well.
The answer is {"value": 24.0, "unit": "mm"}
